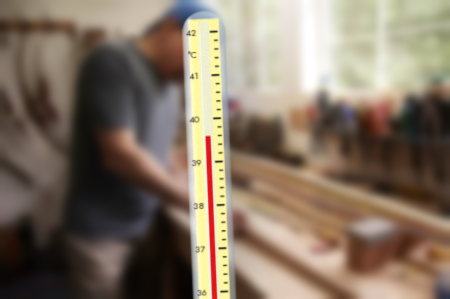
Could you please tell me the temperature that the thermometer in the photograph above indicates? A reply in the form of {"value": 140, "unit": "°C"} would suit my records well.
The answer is {"value": 39.6, "unit": "°C"}
